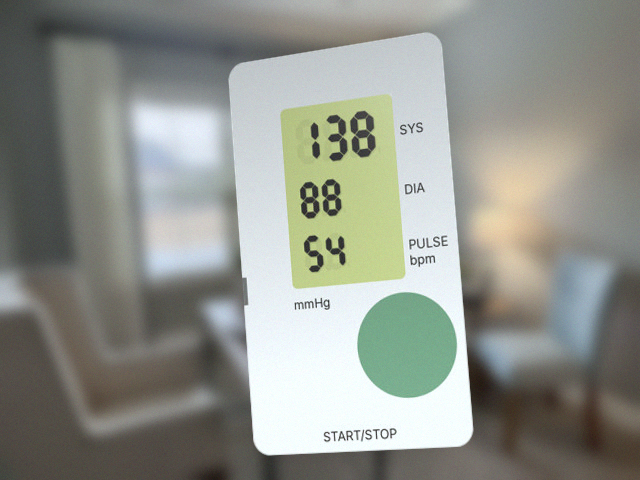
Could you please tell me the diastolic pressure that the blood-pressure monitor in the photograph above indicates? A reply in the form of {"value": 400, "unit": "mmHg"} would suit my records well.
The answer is {"value": 88, "unit": "mmHg"}
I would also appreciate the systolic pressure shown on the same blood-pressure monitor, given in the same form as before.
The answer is {"value": 138, "unit": "mmHg"}
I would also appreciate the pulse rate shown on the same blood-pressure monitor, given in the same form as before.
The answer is {"value": 54, "unit": "bpm"}
